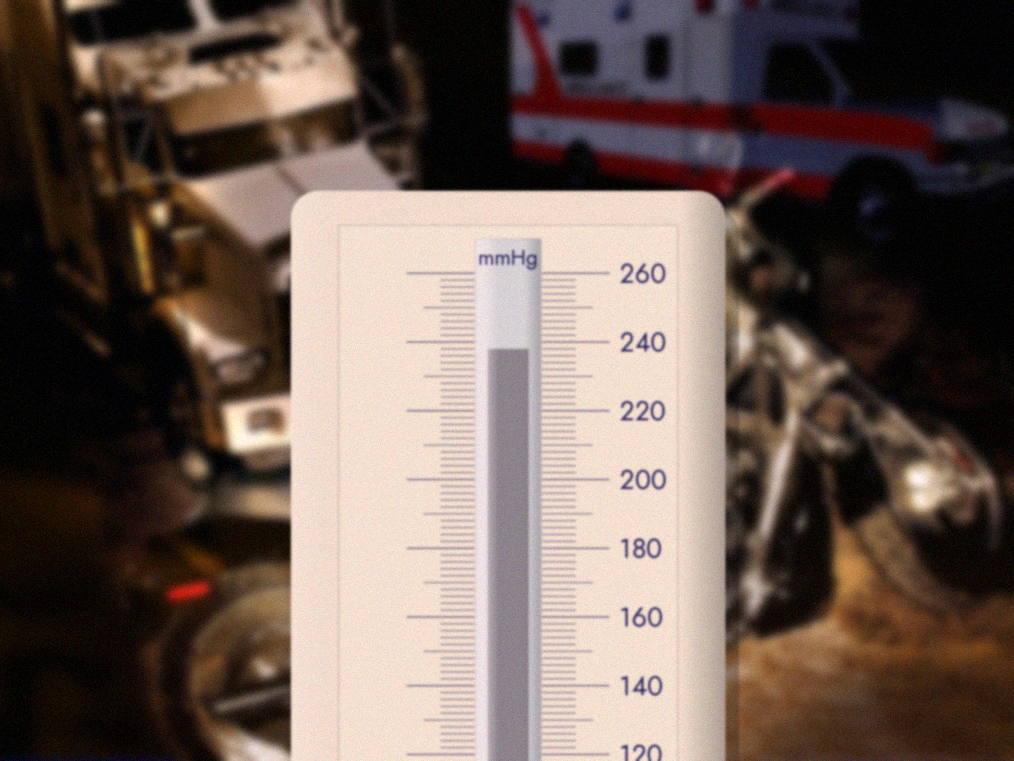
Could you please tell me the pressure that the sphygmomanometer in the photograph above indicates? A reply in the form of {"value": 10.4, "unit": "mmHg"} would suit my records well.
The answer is {"value": 238, "unit": "mmHg"}
